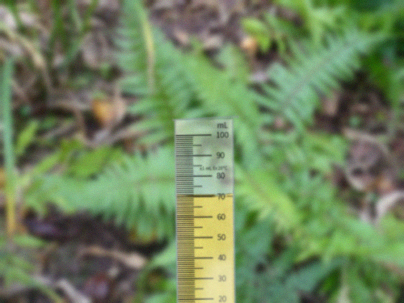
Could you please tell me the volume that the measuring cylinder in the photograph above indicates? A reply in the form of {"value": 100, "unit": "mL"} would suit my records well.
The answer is {"value": 70, "unit": "mL"}
